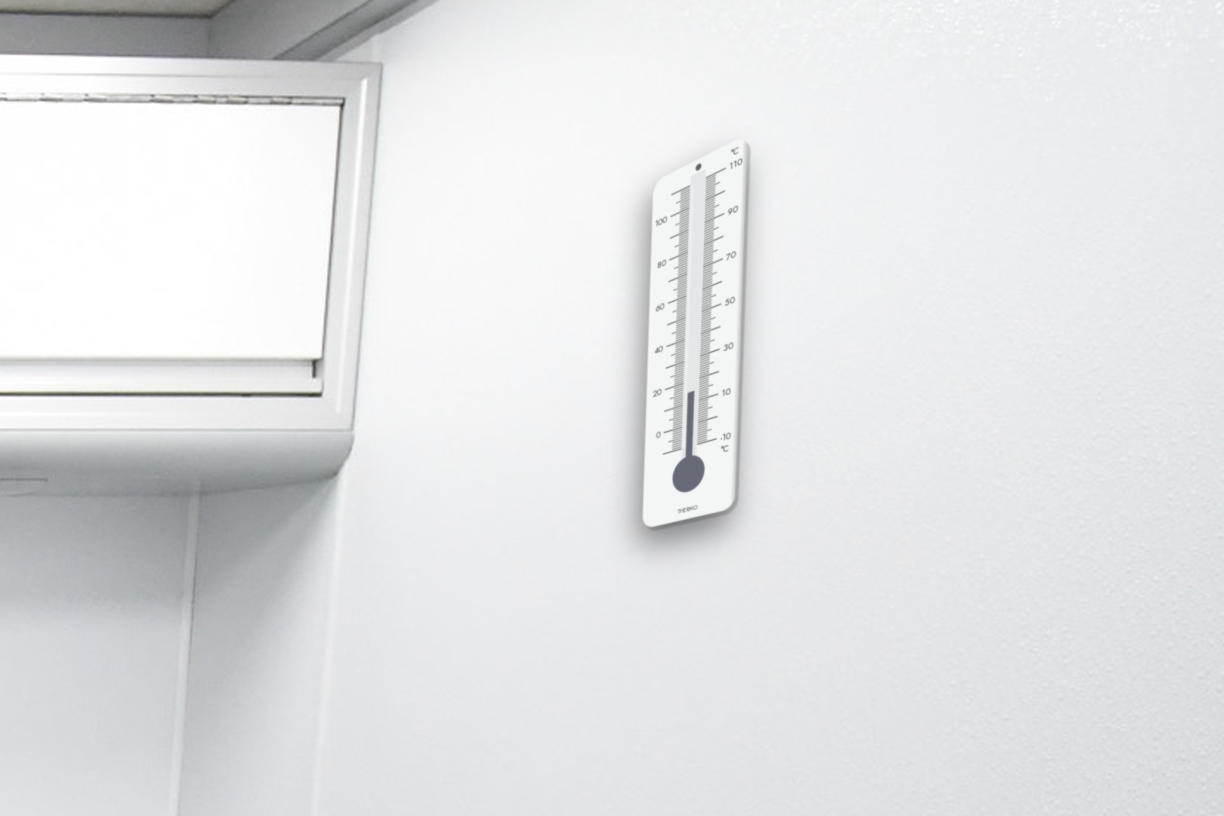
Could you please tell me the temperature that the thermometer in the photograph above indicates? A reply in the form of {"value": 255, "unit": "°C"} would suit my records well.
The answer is {"value": 15, "unit": "°C"}
